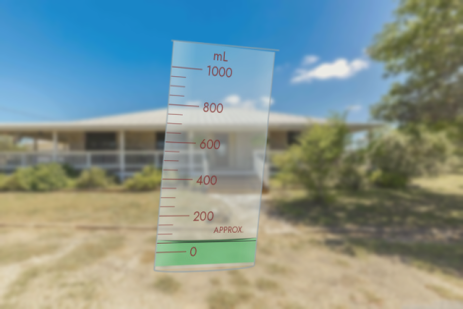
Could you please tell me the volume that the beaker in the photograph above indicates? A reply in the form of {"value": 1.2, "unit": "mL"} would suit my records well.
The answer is {"value": 50, "unit": "mL"}
